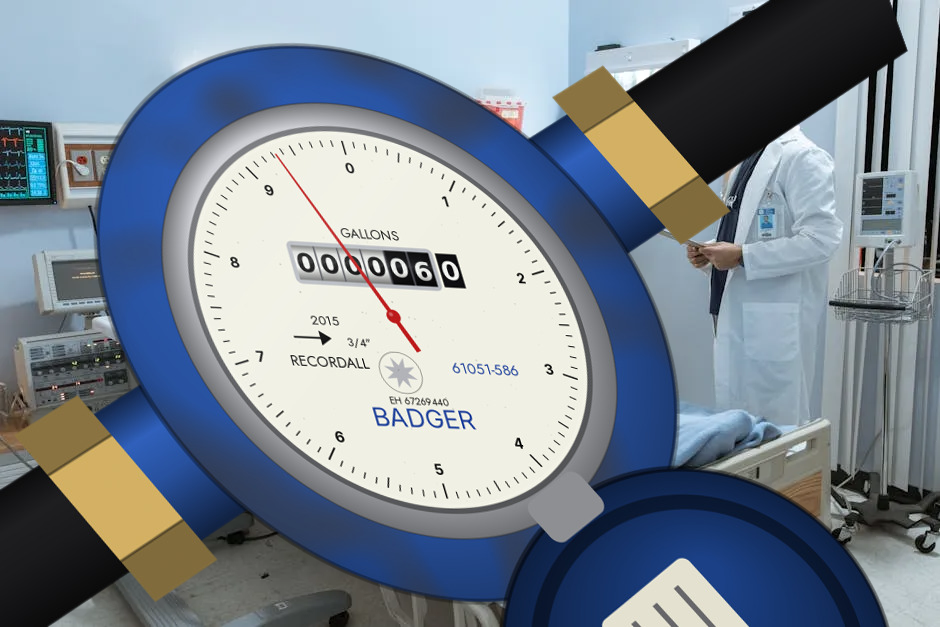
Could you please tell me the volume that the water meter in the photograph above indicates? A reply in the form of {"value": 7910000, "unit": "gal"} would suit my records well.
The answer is {"value": 59.3, "unit": "gal"}
